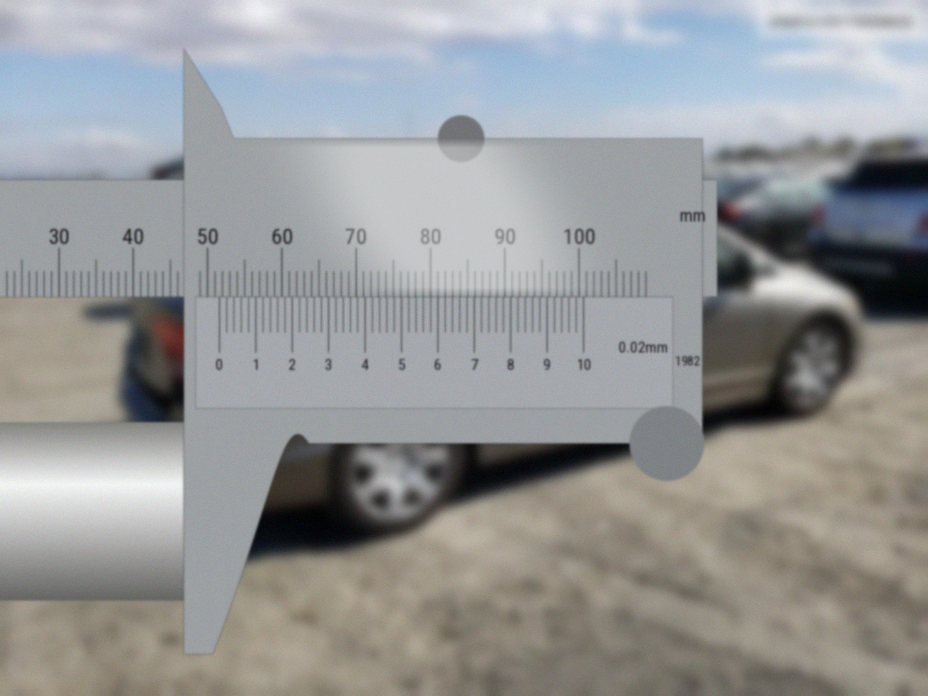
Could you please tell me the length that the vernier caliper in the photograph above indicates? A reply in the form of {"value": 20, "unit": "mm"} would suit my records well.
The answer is {"value": 51.6, "unit": "mm"}
